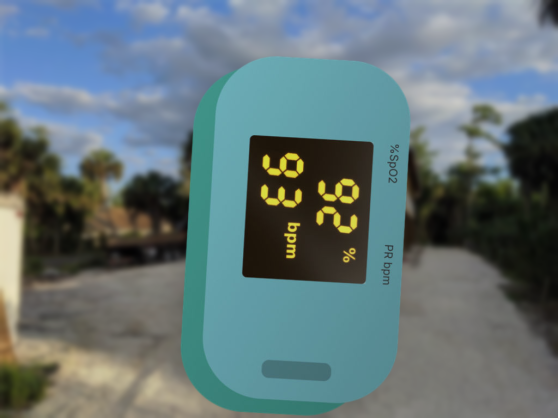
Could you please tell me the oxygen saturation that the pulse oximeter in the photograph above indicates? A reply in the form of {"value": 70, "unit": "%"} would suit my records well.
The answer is {"value": 92, "unit": "%"}
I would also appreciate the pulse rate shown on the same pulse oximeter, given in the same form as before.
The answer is {"value": 93, "unit": "bpm"}
